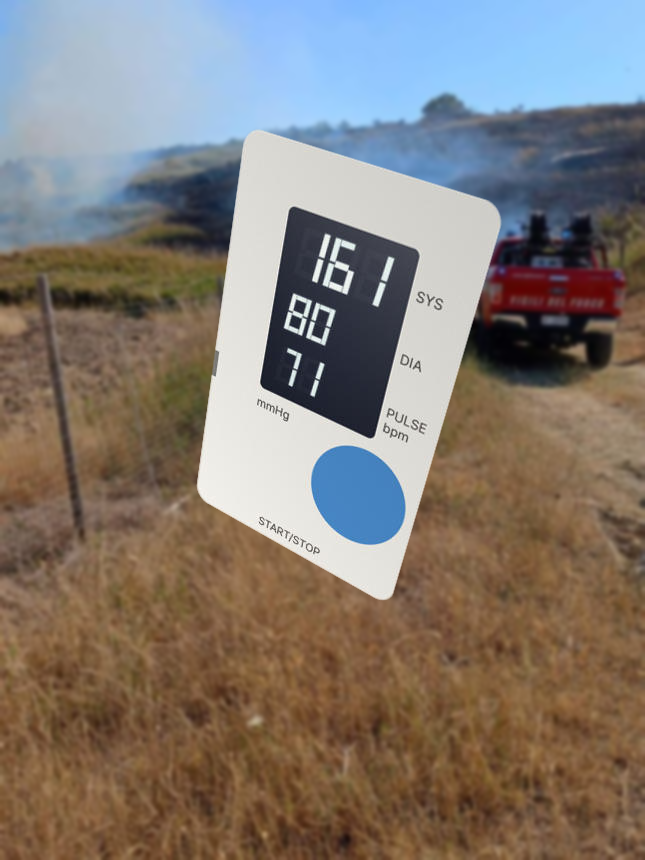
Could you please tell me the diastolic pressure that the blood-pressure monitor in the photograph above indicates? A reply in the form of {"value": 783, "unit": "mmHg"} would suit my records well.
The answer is {"value": 80, "unit": "mmHg"}
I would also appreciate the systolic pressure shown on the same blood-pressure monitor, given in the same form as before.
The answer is {"value": 161, "unit": "mmHg"}
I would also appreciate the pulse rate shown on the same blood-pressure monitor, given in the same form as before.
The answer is {"value": 71, "unit": "bpm"}
